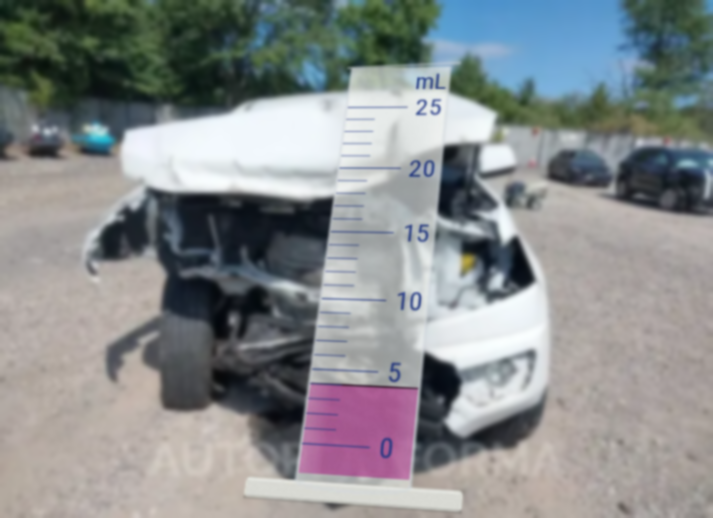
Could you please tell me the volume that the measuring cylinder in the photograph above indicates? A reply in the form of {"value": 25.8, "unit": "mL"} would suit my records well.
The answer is {"value": 4, "unit": "mL"}
